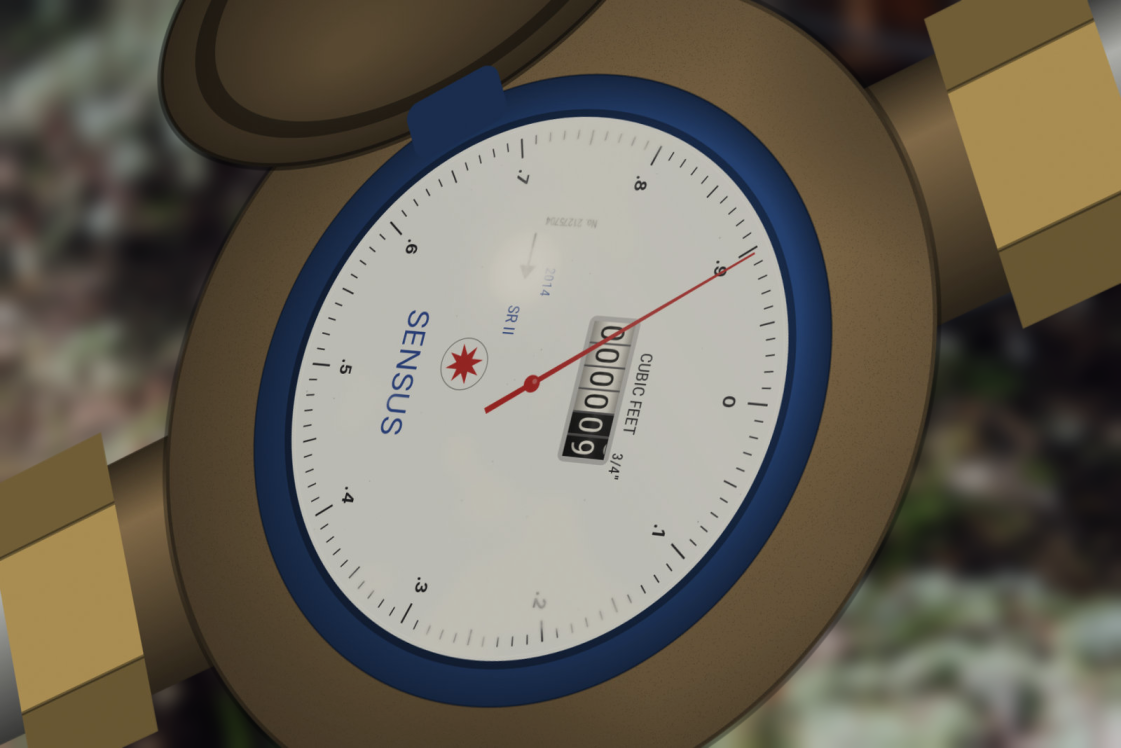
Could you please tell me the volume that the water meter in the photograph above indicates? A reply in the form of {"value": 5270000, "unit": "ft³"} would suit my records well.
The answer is {"value": 8.90, "unit": "ft³"}
